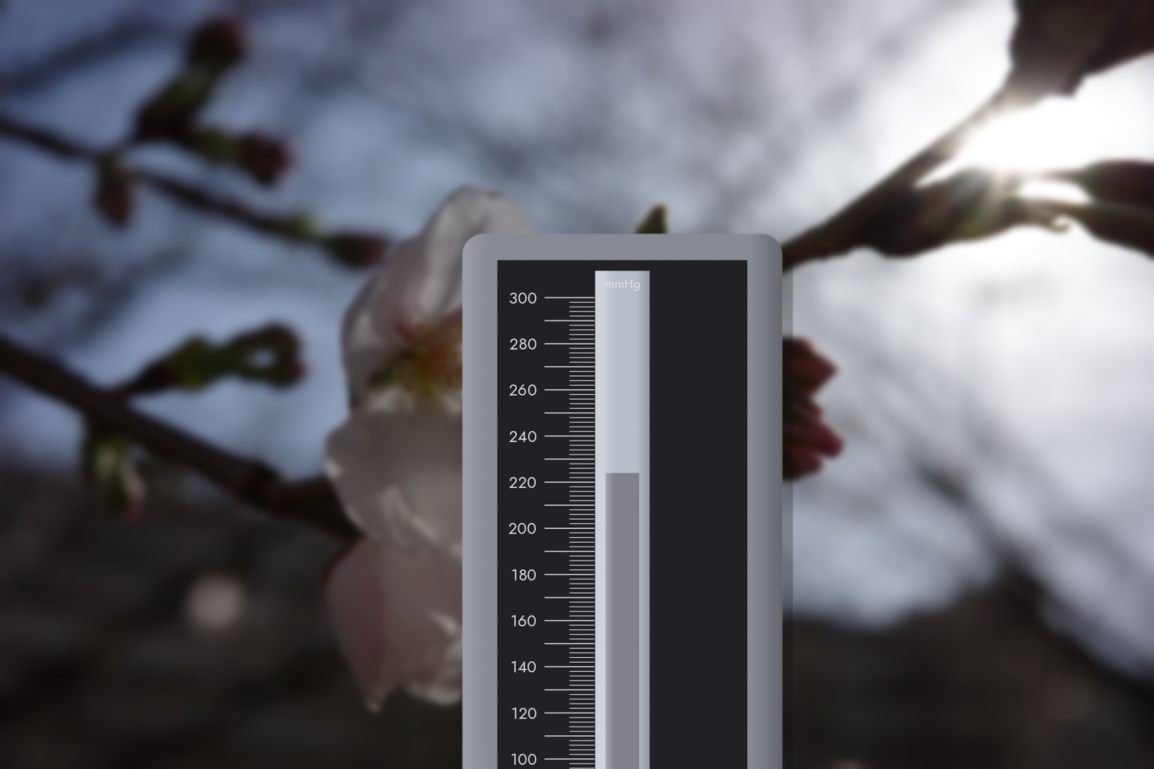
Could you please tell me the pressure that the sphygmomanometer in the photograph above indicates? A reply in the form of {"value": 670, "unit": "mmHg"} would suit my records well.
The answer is {"value": 224, "unit": "mmHg"}
